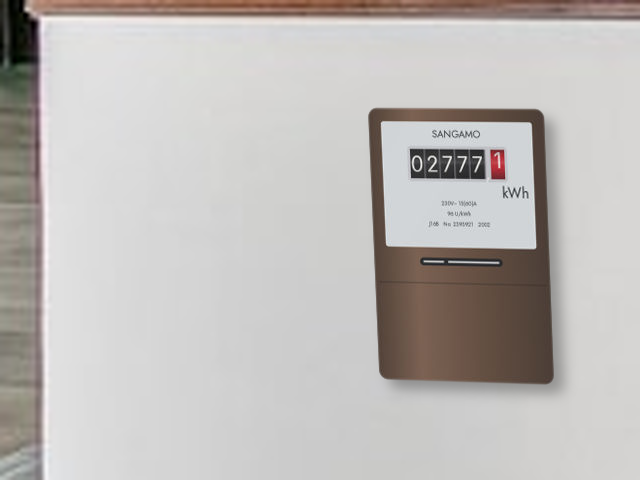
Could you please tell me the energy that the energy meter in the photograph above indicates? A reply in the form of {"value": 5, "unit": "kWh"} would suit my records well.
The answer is {"value": 2777.1, "unit": "kWh"}
